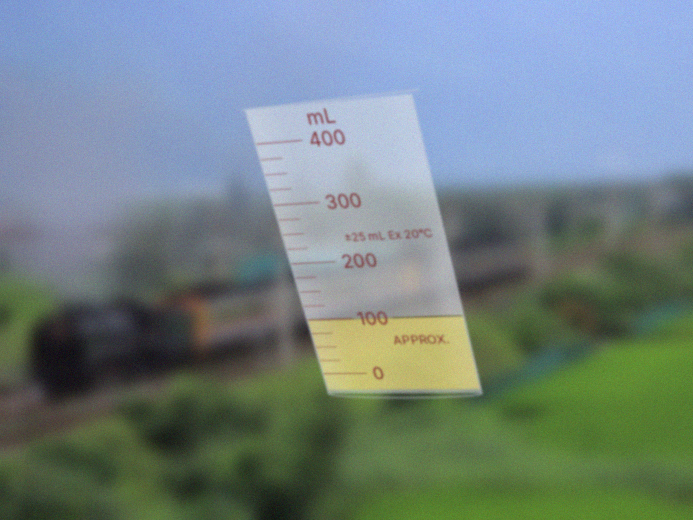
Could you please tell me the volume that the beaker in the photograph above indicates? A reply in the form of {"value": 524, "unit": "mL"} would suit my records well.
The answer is {"value": 100, "unit": "mL"}
